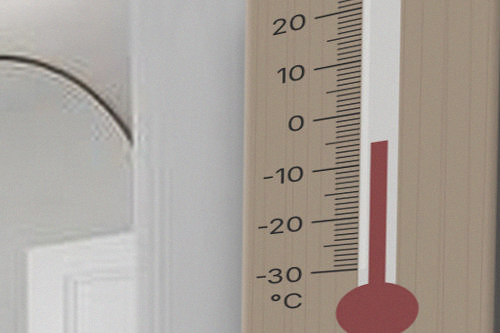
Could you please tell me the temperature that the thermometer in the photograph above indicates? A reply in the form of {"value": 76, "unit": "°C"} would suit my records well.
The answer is {"value": -6, "unit": "°C"}
